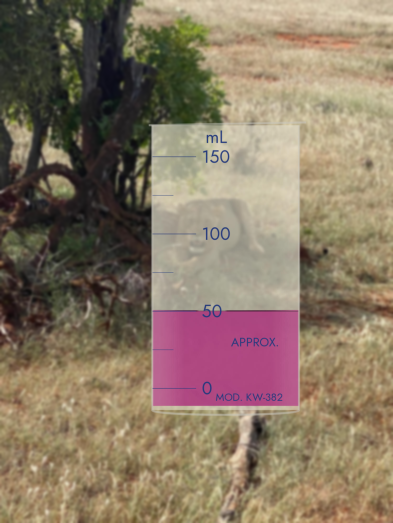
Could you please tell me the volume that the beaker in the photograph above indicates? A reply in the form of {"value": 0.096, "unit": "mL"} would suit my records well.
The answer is {"value": 50, "unit": "mL"}
